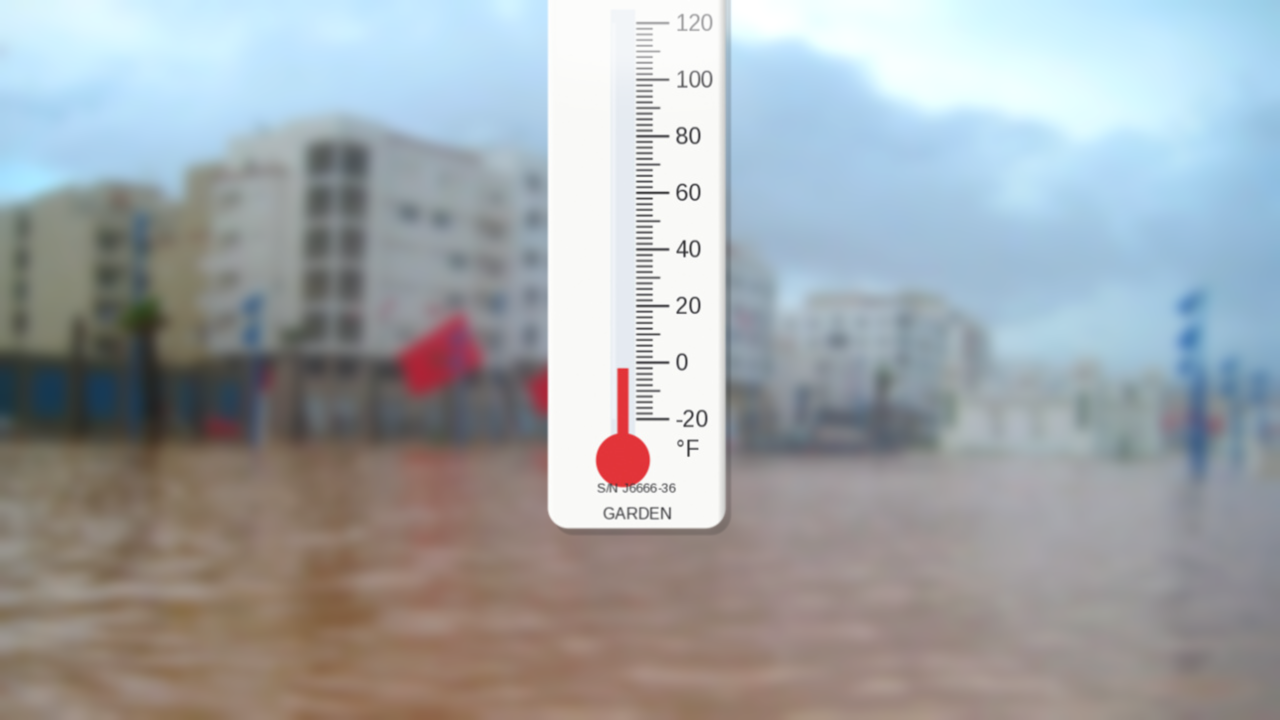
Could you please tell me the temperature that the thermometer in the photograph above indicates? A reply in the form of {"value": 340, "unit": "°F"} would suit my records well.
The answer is {"value": -2, "unit": "°F"}
